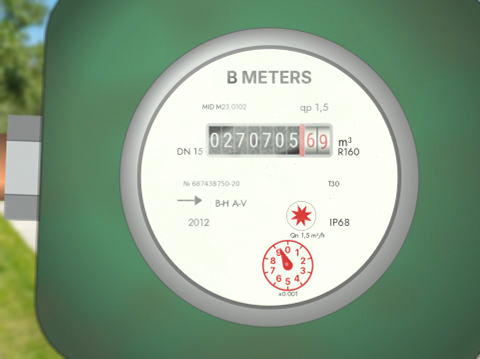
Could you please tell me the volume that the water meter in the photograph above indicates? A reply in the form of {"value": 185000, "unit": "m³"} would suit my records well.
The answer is {"value": 270705.689, "unit": "m³"}
